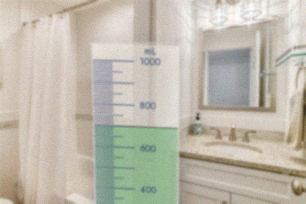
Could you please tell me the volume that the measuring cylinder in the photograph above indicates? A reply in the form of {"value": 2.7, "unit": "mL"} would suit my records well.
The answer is {"value": 700, "unit": "mL"}
